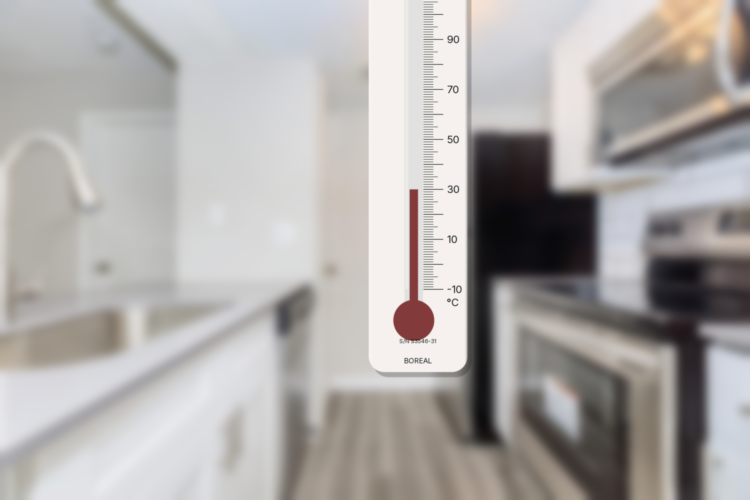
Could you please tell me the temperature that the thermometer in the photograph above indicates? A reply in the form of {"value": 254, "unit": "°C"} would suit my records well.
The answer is {"value": 30, "unit": "°C"}
